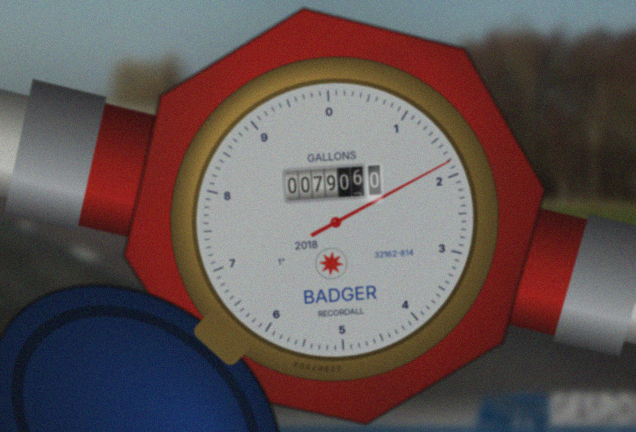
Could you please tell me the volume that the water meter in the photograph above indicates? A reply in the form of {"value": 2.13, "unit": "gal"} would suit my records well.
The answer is {"value": 79061.8, "unit": "gal"}
